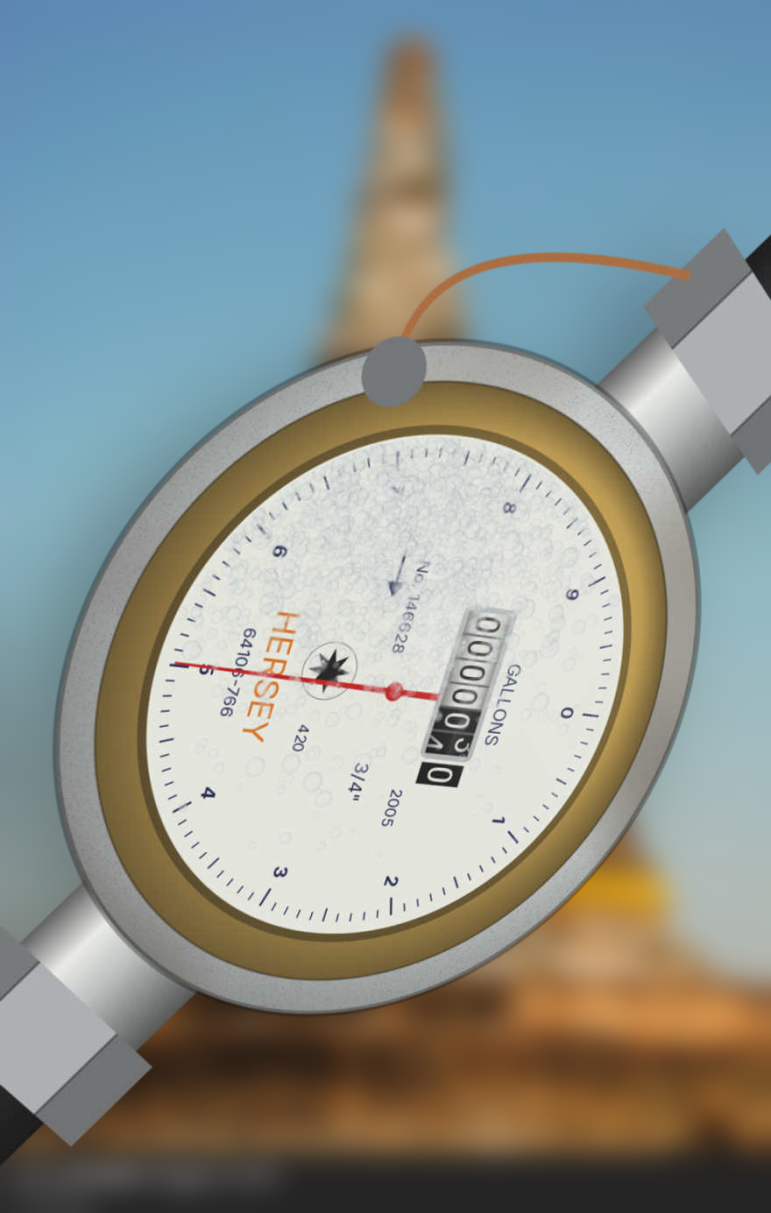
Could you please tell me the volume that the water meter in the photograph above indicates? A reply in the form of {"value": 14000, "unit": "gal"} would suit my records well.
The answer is {"value": 35.0, "unit": "gal"}
